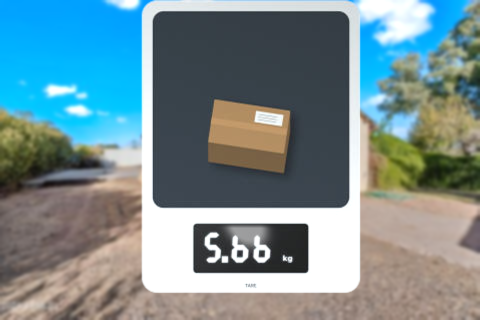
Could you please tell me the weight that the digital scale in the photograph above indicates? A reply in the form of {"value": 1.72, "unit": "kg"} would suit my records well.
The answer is {"value": 5.66, "unit": "kg"}
